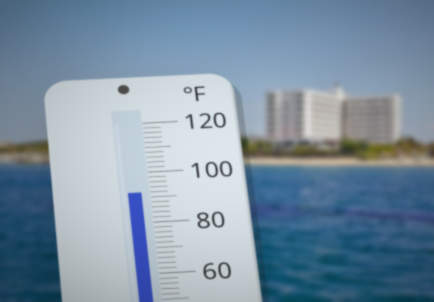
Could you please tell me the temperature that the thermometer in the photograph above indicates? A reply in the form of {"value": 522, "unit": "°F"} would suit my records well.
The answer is {"value": 92, "unit": "°F"}
